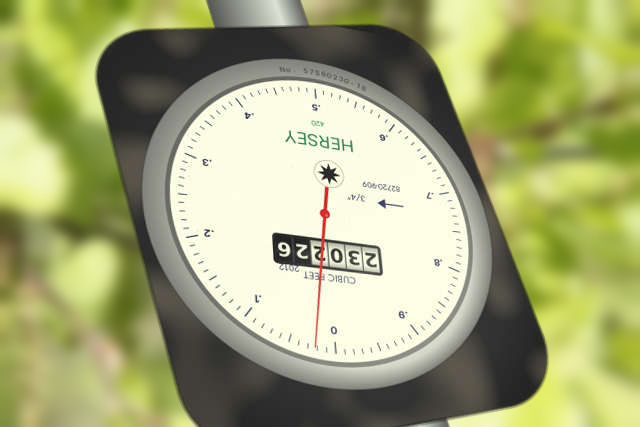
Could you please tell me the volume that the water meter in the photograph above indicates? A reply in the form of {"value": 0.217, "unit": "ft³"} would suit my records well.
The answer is {"value": 230226.02, "unit": "ft³"}
